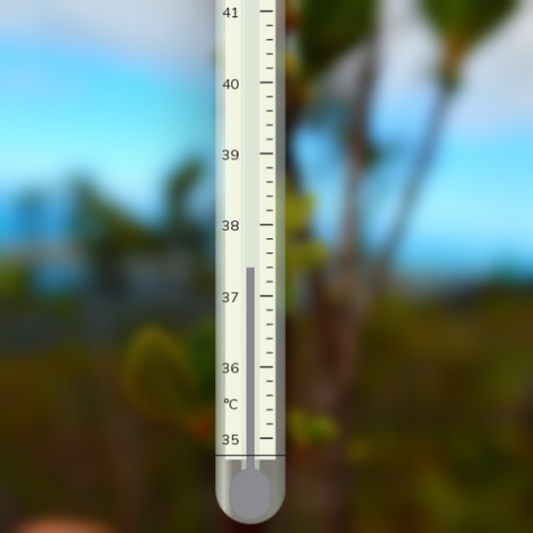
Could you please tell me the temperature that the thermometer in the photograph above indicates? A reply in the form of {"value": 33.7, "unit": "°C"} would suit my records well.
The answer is {"value": 37.4, "unit": "°C"}
